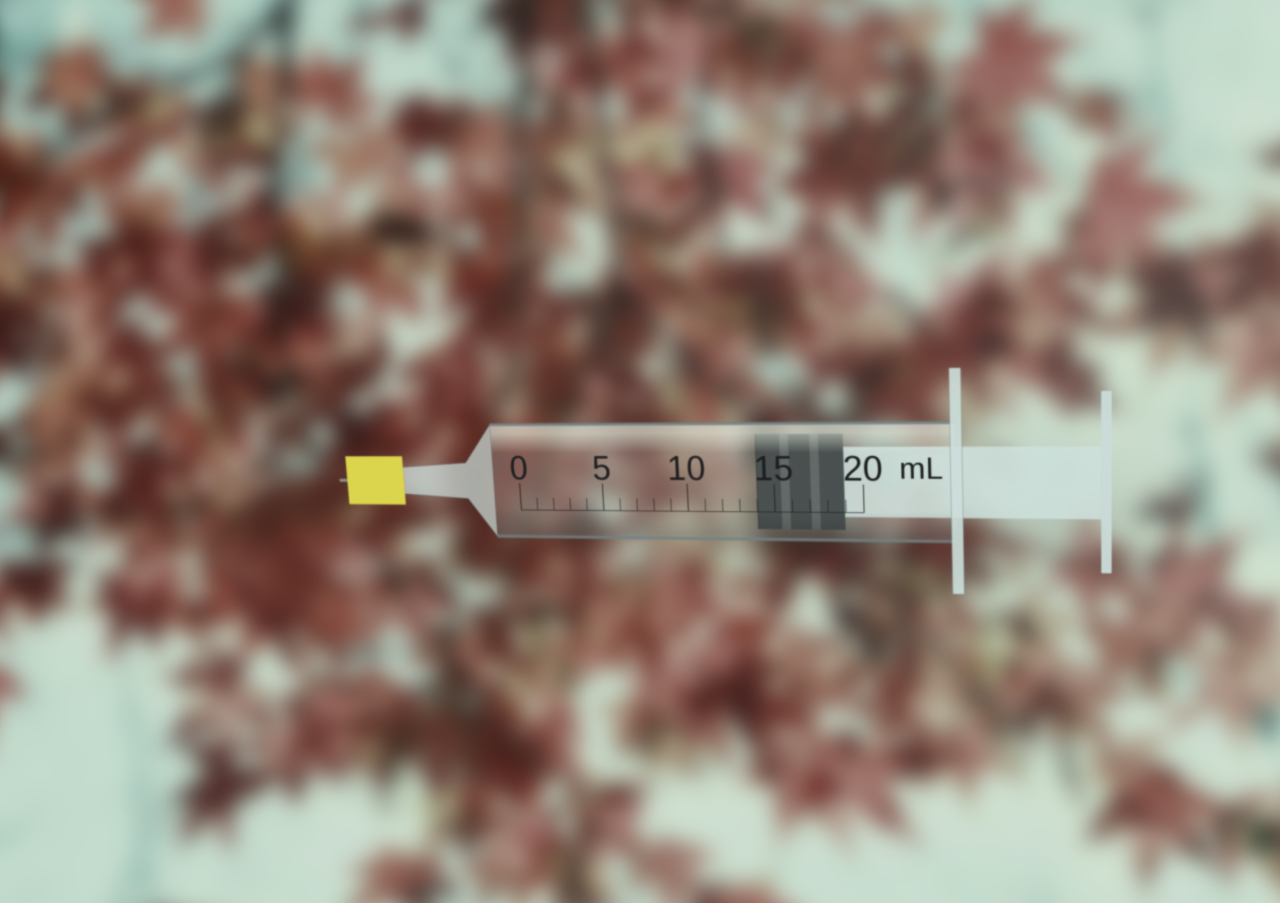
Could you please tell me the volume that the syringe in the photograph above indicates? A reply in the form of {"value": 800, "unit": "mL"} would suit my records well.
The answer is {"value": 14, "unit": "mL"}
